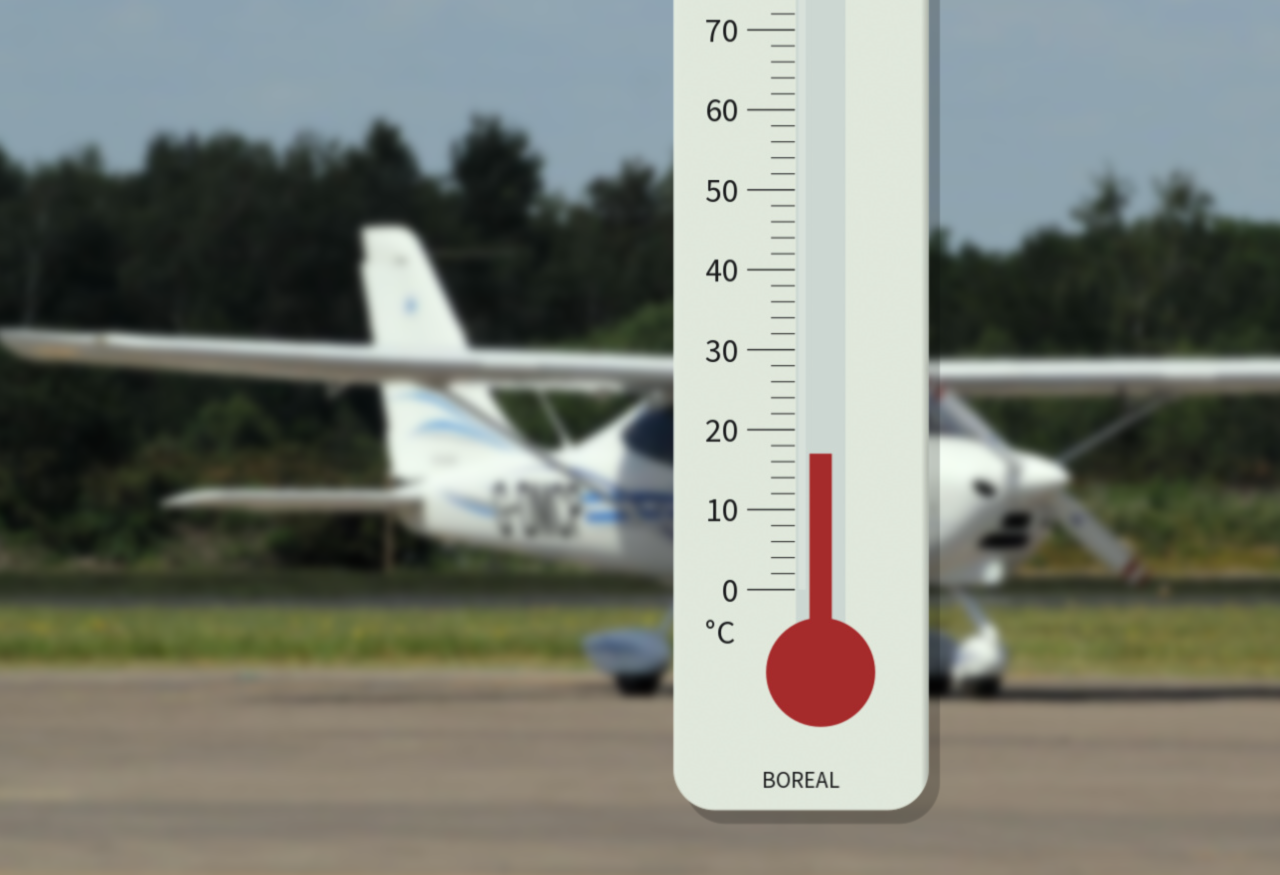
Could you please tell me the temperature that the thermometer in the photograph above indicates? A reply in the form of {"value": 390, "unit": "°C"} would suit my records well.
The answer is {"value": 17, "unit": "°C"}
